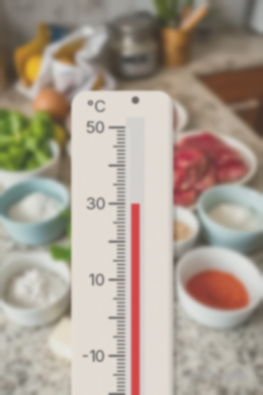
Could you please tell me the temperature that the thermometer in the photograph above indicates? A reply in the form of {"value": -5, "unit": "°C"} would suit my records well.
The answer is {"value": 30, "unit": "°C"}
